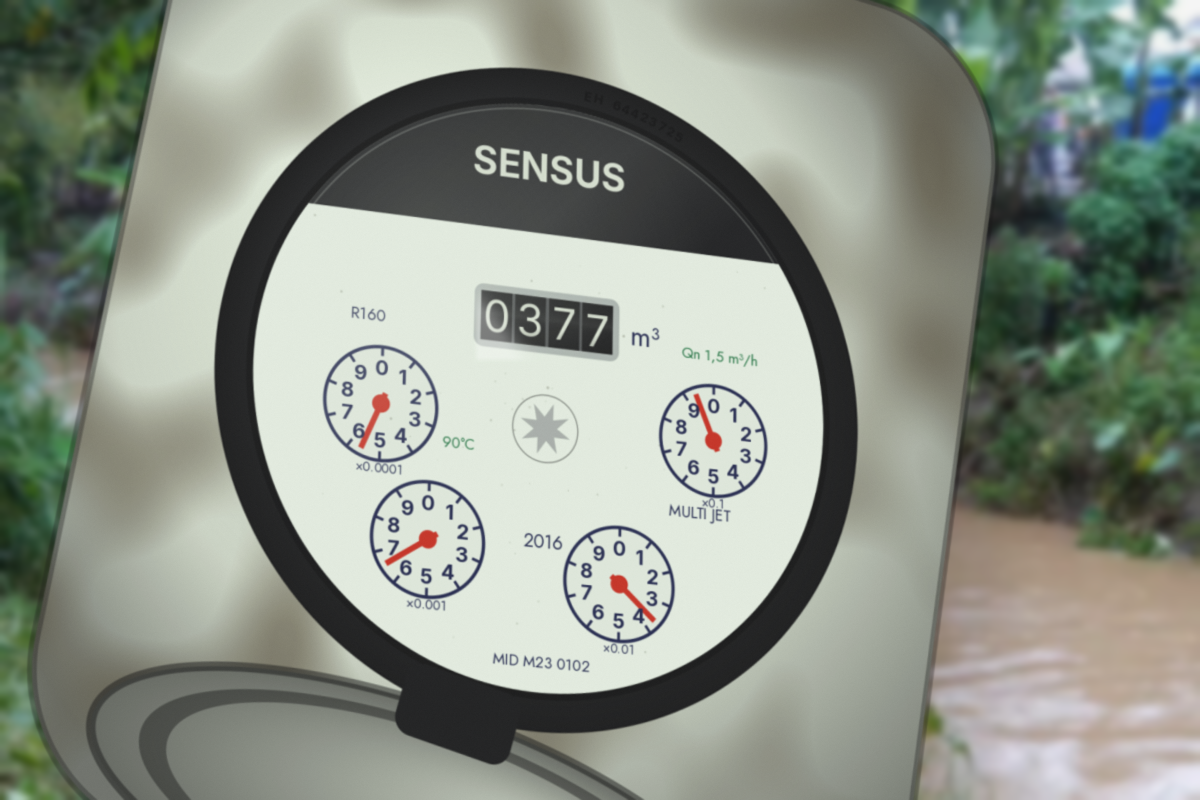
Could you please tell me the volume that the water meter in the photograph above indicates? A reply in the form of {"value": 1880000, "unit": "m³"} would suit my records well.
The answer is {"value": 376.9365, "unit": "m³"}
